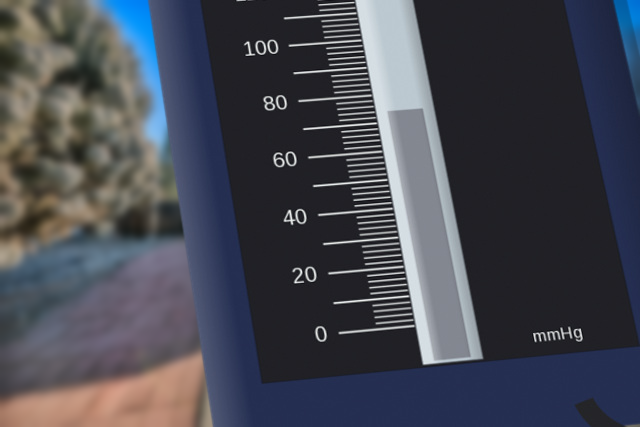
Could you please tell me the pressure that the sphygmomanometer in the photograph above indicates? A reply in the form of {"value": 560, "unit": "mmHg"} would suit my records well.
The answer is {"value": 74, "unit": "mmHg"}
